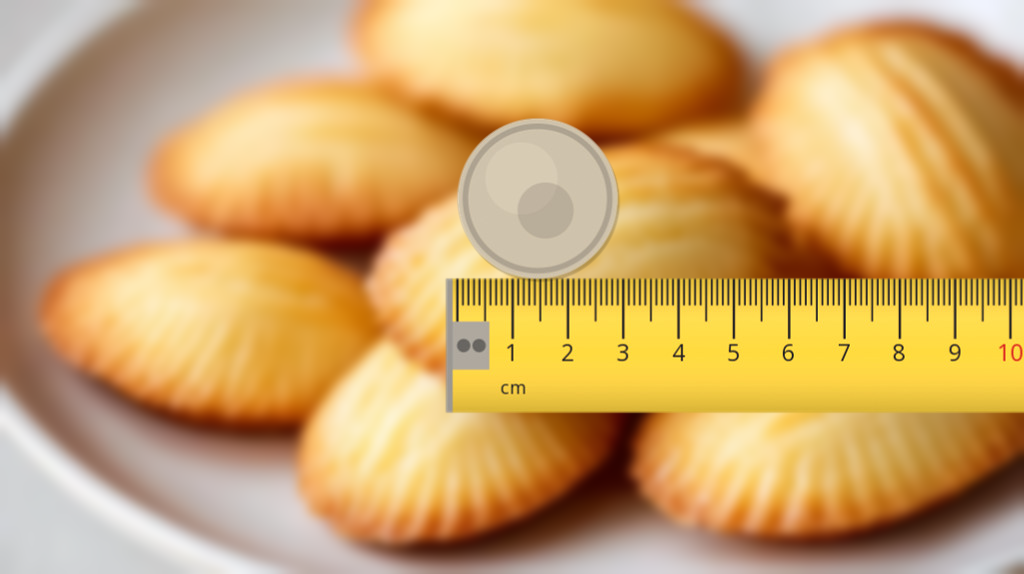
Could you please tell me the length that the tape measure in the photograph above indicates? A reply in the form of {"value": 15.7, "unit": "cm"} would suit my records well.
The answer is {"value": 2.9, "unit": "cm"}
